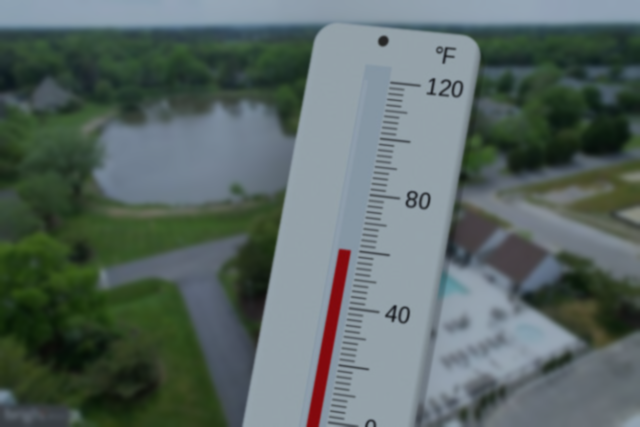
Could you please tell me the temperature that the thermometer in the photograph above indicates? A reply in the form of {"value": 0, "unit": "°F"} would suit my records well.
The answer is {"value": 60, "unit": "°F"}
